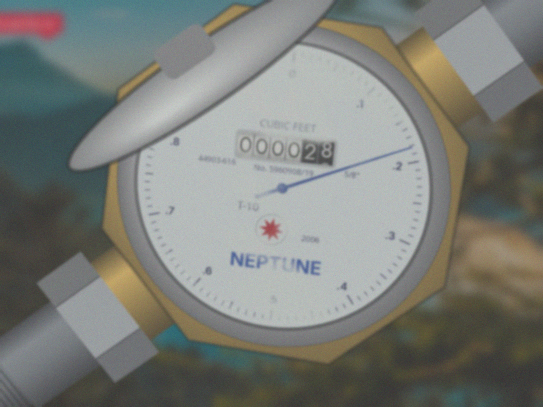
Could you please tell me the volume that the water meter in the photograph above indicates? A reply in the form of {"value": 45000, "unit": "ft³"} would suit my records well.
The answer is {"value": 28.18, "unit": "ft³"}
